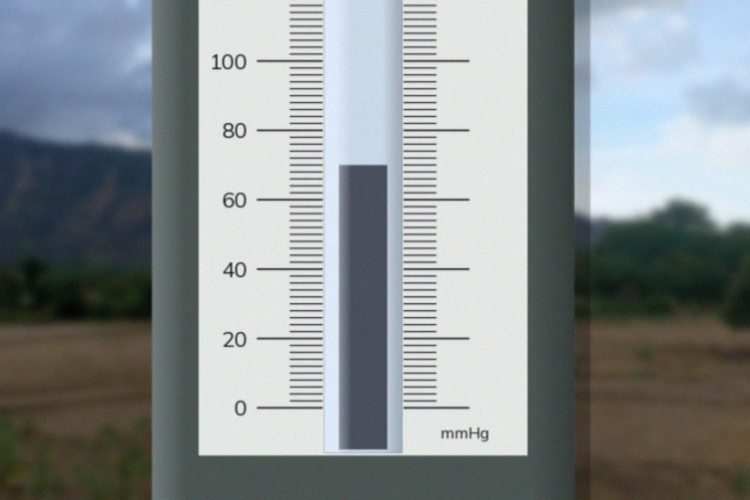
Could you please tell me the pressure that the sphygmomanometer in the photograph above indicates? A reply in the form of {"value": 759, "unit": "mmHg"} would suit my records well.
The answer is {"value": 70, "unit": "mmHg"}
